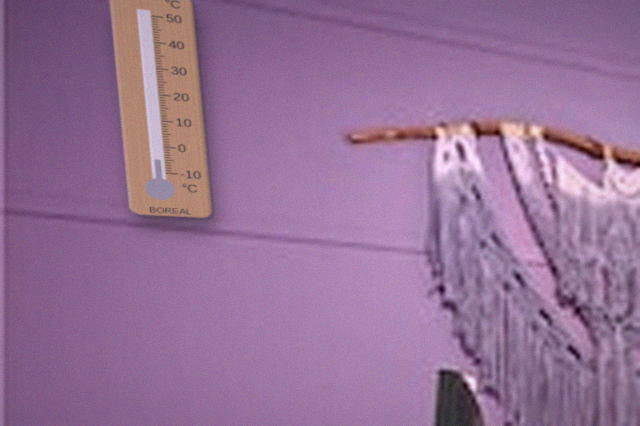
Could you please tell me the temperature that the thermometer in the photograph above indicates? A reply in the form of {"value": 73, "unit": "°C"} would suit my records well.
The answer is {"value": -5, "unit": "°C"}
